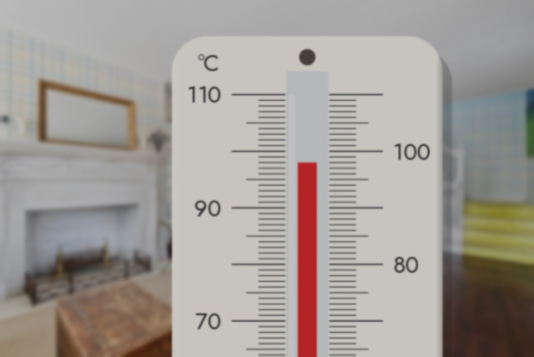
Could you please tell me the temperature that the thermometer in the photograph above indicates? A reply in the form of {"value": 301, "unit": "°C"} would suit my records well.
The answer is {"value": 98, "unit": "°C"}
